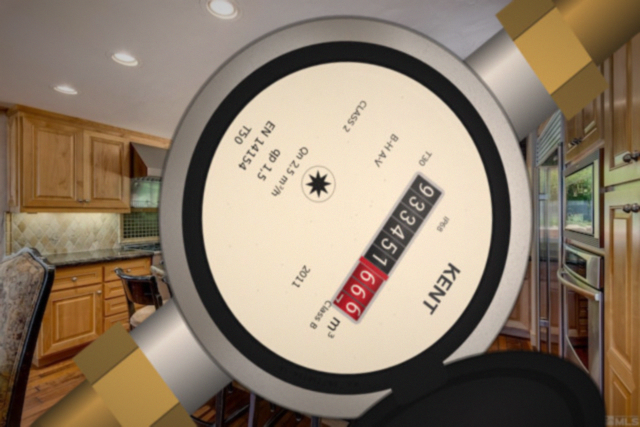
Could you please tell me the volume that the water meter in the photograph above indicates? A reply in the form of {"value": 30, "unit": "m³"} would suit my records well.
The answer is {"value": 933451.666, "unit": "m³"}
